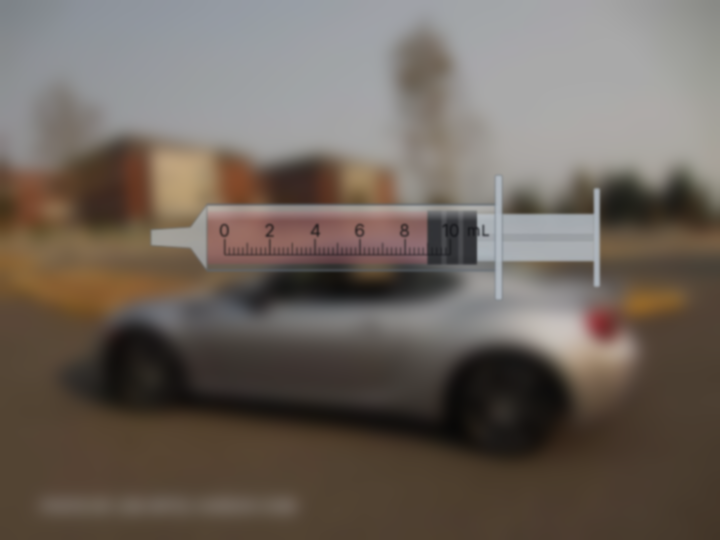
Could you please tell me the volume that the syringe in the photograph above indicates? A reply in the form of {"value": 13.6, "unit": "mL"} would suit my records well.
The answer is {"value": 9, "unit": "mL"}
